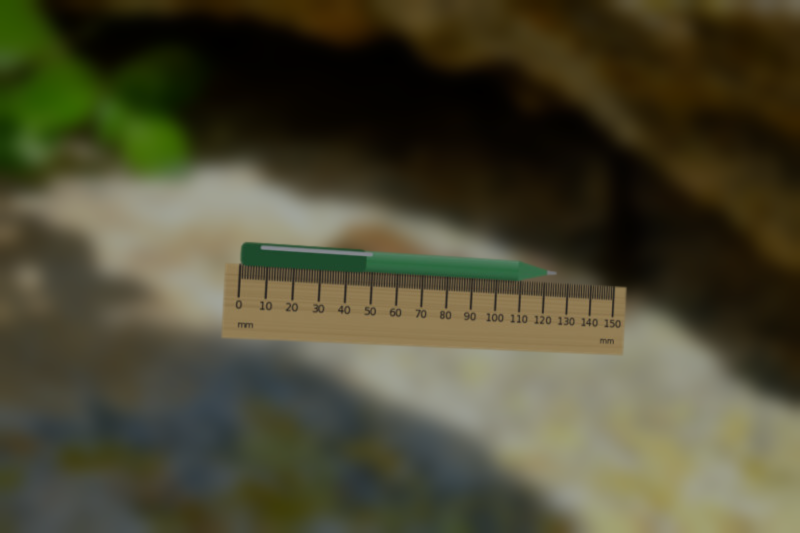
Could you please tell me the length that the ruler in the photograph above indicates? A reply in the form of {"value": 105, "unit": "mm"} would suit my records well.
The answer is {"value": 125, "unit": "mm"}
